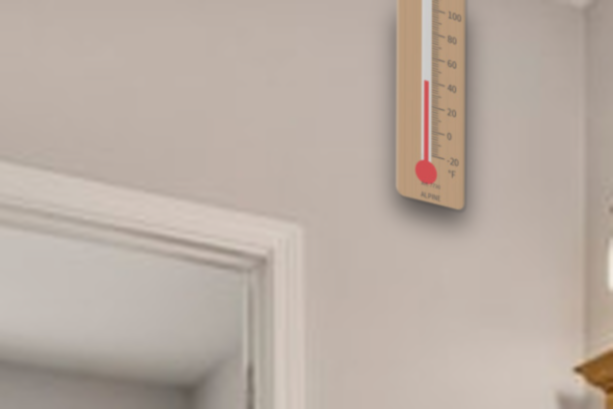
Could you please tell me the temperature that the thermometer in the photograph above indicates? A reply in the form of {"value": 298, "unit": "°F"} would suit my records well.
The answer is {"value": 40, "unit": "°F"}
